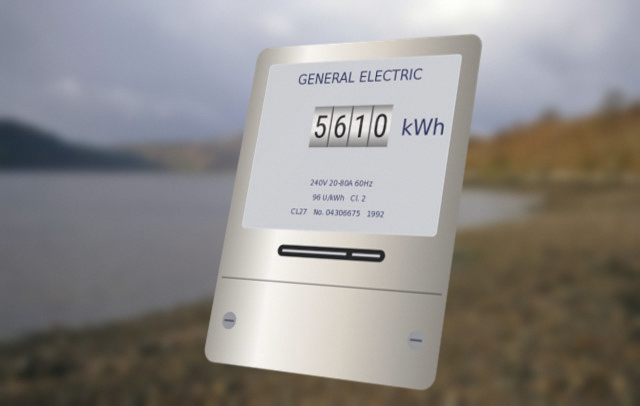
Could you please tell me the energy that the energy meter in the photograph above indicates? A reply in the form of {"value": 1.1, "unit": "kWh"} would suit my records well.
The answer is {"value": 5610, "unit": "kWh"}
